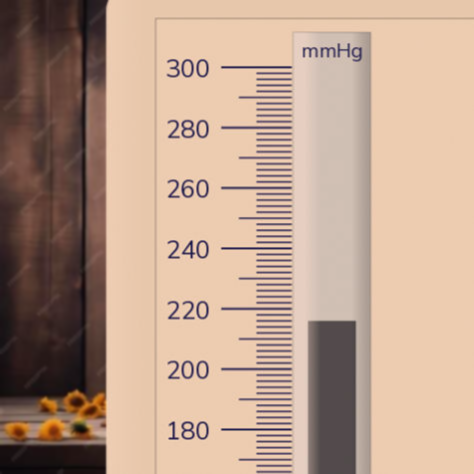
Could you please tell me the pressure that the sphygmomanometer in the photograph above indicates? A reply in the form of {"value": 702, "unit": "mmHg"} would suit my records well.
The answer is {"value": 216, "unit": "mmHg"}
